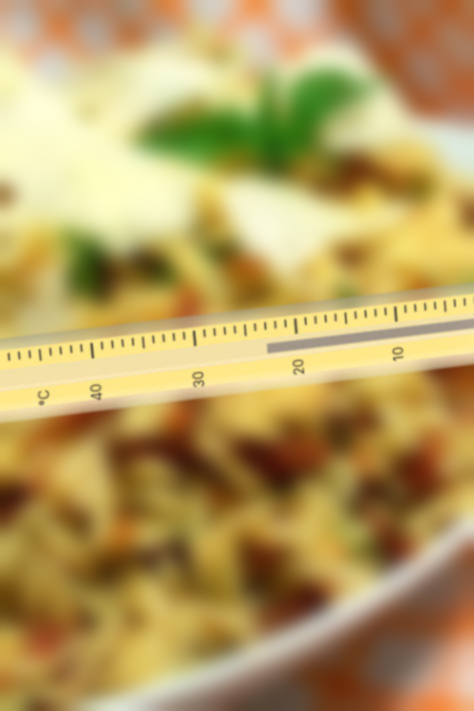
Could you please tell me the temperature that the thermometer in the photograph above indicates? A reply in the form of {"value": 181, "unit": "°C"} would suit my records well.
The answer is {"value": 23, "unit": "°C"}
